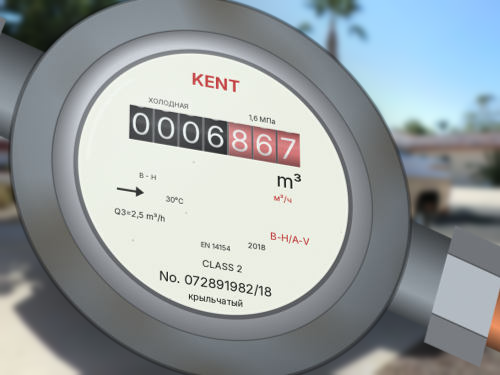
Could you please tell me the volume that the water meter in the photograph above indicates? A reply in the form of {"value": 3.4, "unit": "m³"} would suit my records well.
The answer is {"value": 6.867, "unit": "m³"}
